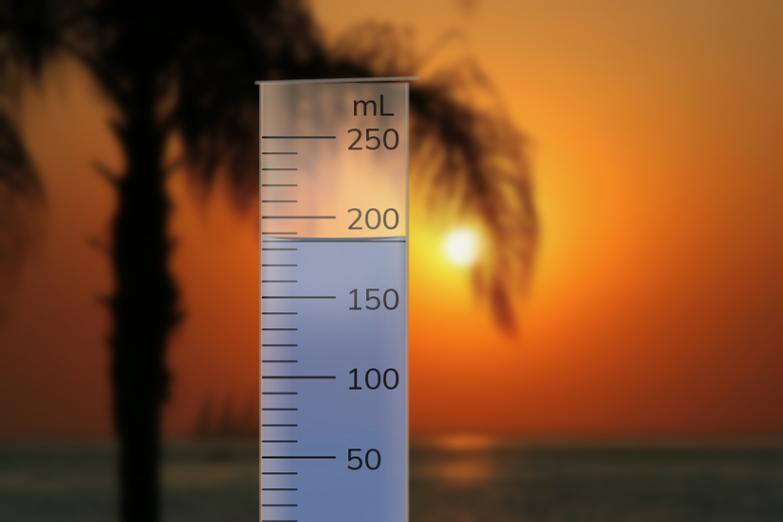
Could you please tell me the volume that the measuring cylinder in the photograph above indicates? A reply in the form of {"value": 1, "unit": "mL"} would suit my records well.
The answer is {"value": 185, "unit": "mL"}
